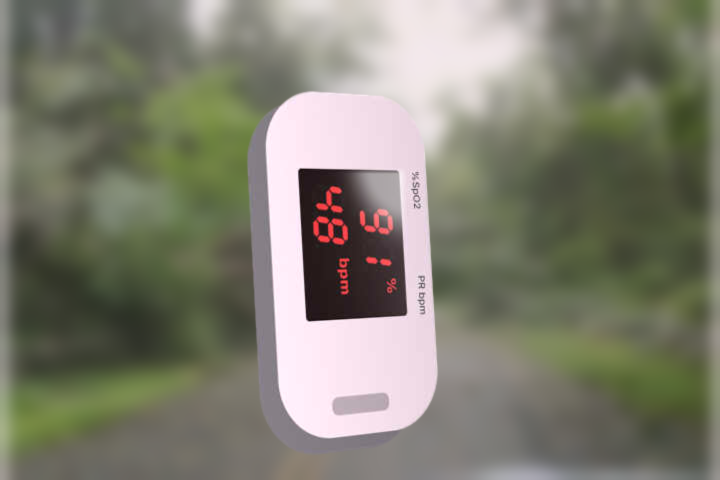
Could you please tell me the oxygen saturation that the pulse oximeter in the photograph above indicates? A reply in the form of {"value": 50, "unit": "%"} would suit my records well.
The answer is {"value": 91, "unit": "%"}
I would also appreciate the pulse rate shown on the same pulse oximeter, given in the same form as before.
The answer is {"value": 48, "unit": "bpm"}
